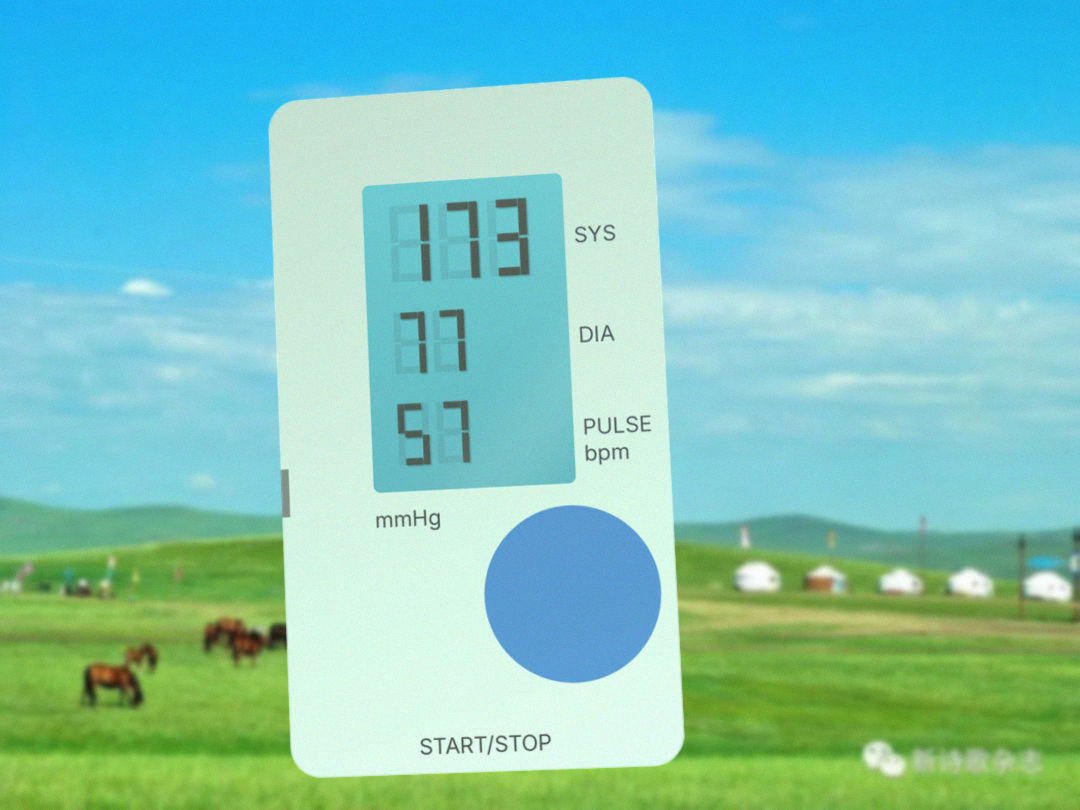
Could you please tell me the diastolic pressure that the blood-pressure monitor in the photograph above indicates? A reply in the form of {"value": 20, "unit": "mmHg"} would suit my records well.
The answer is {"value": 77, "unit": "mmHg"}
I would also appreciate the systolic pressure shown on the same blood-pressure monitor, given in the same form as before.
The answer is {"value": 173, "unit": "mmHg"}
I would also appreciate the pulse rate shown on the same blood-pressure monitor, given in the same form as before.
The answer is {"value": 57, "unit": "bpm"}
